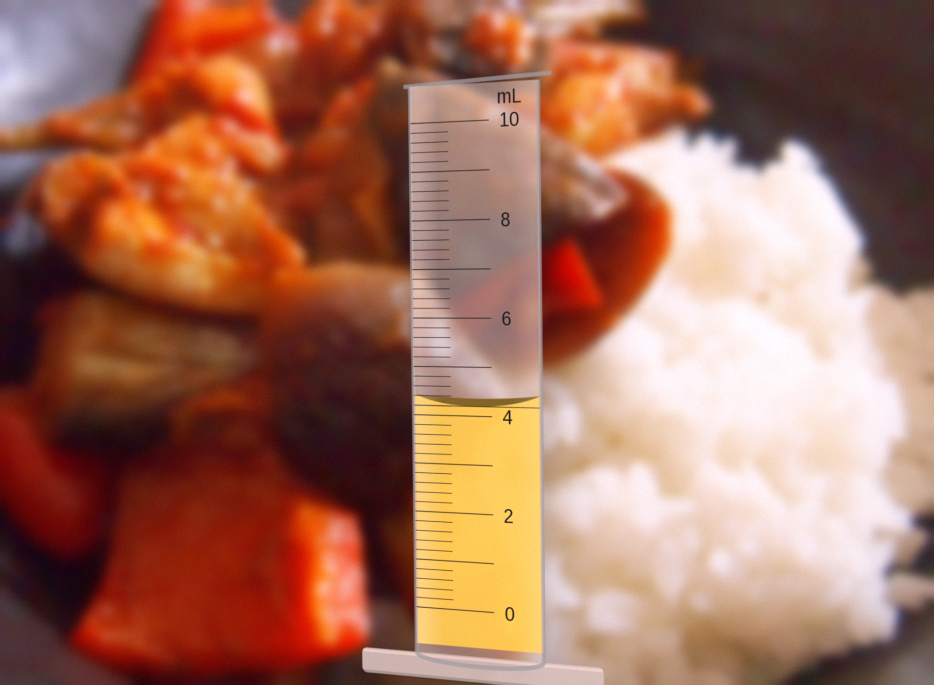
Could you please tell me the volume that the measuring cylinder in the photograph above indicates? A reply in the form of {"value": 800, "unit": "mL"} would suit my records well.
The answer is {"value": 4.2, "unit": "mL"}
